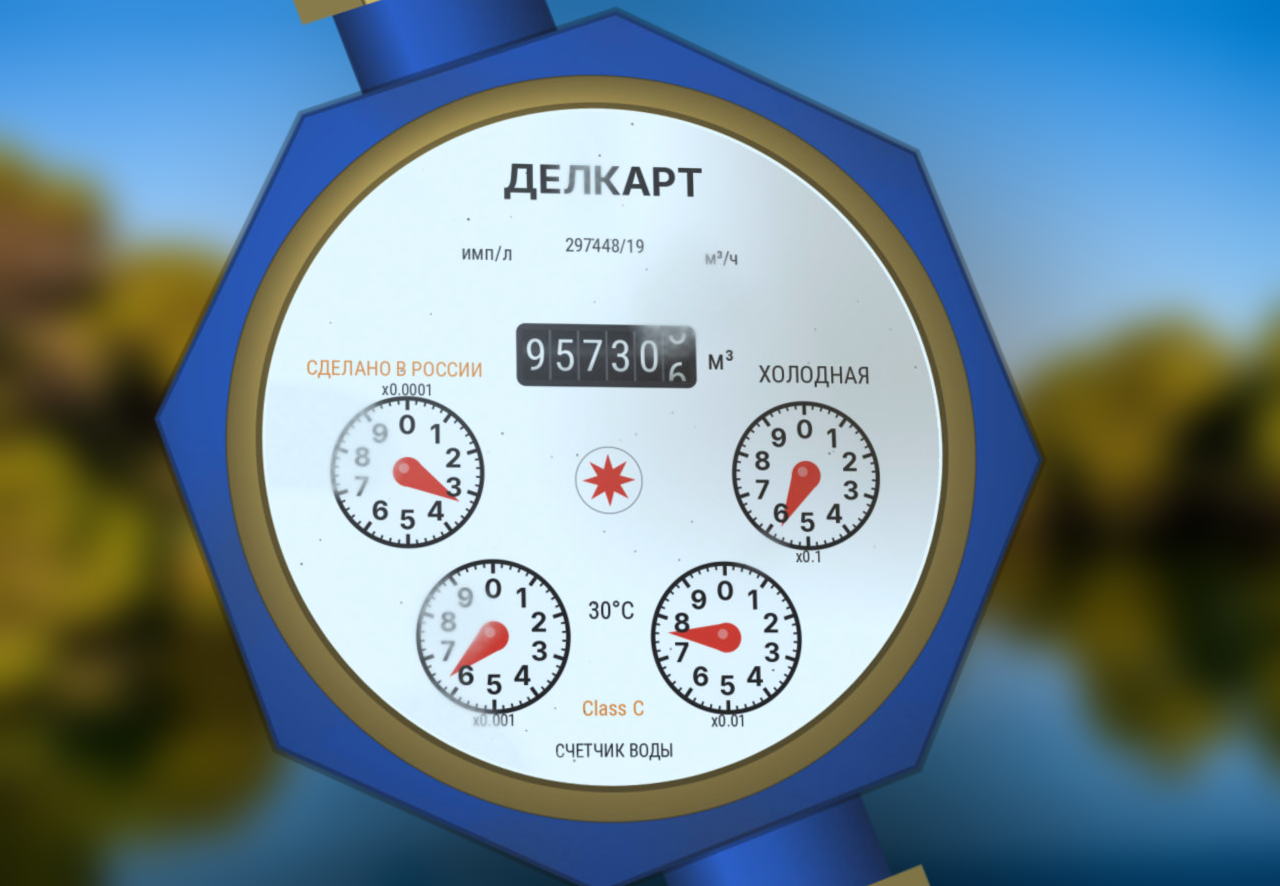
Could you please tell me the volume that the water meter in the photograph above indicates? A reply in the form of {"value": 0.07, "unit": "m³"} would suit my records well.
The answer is {"value": 957305.5763, "unit": "m³"}
